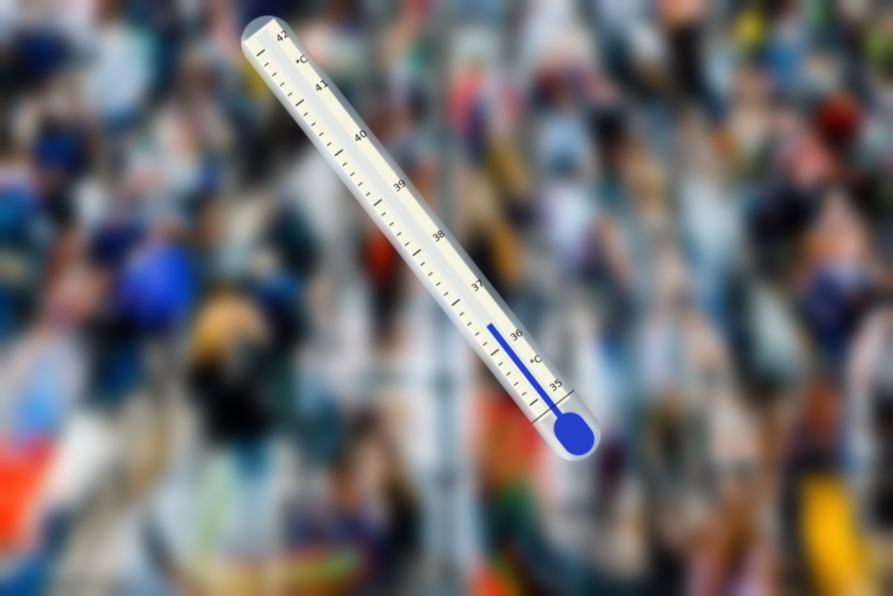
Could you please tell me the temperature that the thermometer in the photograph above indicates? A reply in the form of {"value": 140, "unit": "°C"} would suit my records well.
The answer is {"value": 36.4, "unit": "°C"}
